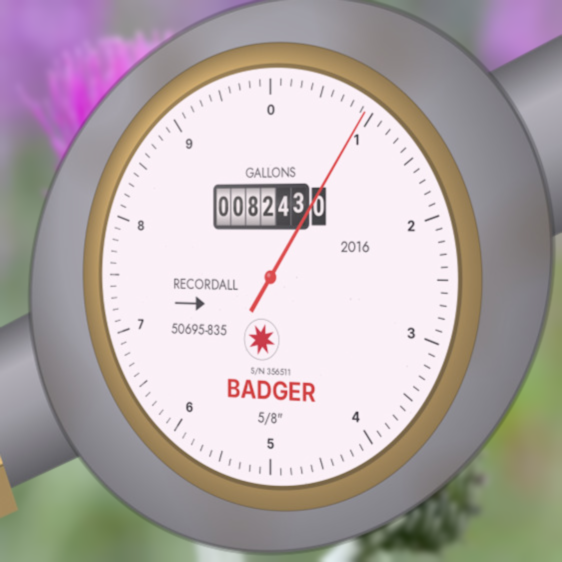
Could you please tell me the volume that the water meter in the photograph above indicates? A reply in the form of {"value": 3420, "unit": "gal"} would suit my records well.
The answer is {"value": 82430.9, "unit": "gal"}
